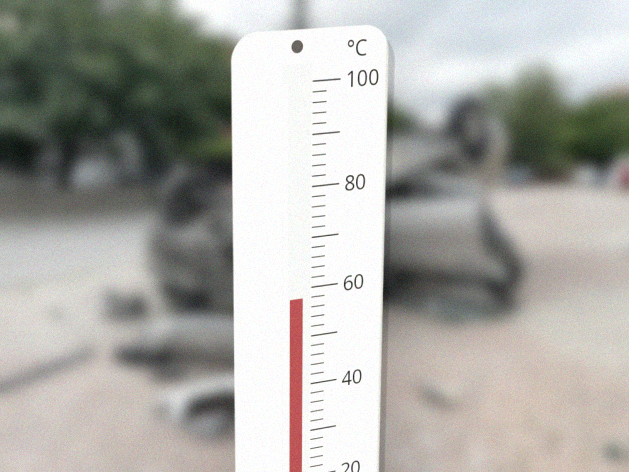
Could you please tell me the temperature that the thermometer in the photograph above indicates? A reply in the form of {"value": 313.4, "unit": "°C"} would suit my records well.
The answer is {"value": 58, "unit": "°C"}
